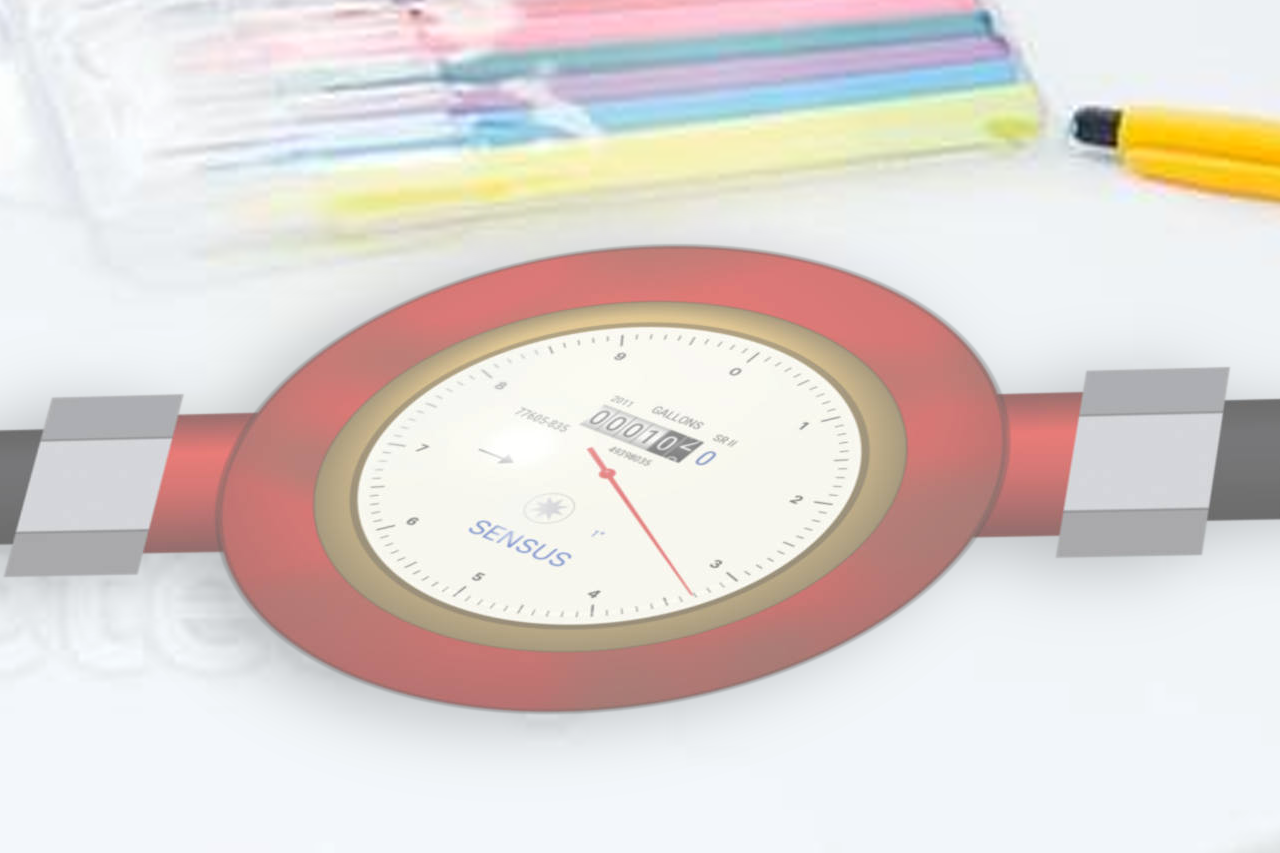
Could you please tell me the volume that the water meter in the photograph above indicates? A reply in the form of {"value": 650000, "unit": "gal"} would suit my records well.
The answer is {"value": 1023.3, "unit": "gal"}
